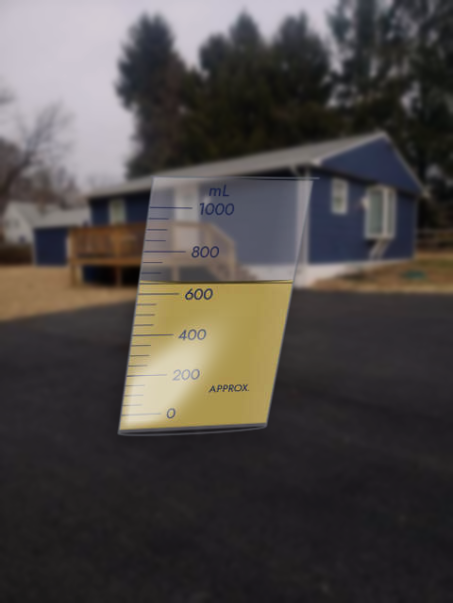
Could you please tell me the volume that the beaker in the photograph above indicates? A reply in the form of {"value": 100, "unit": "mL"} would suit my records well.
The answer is {"value": 650, "unit": "mL"}
